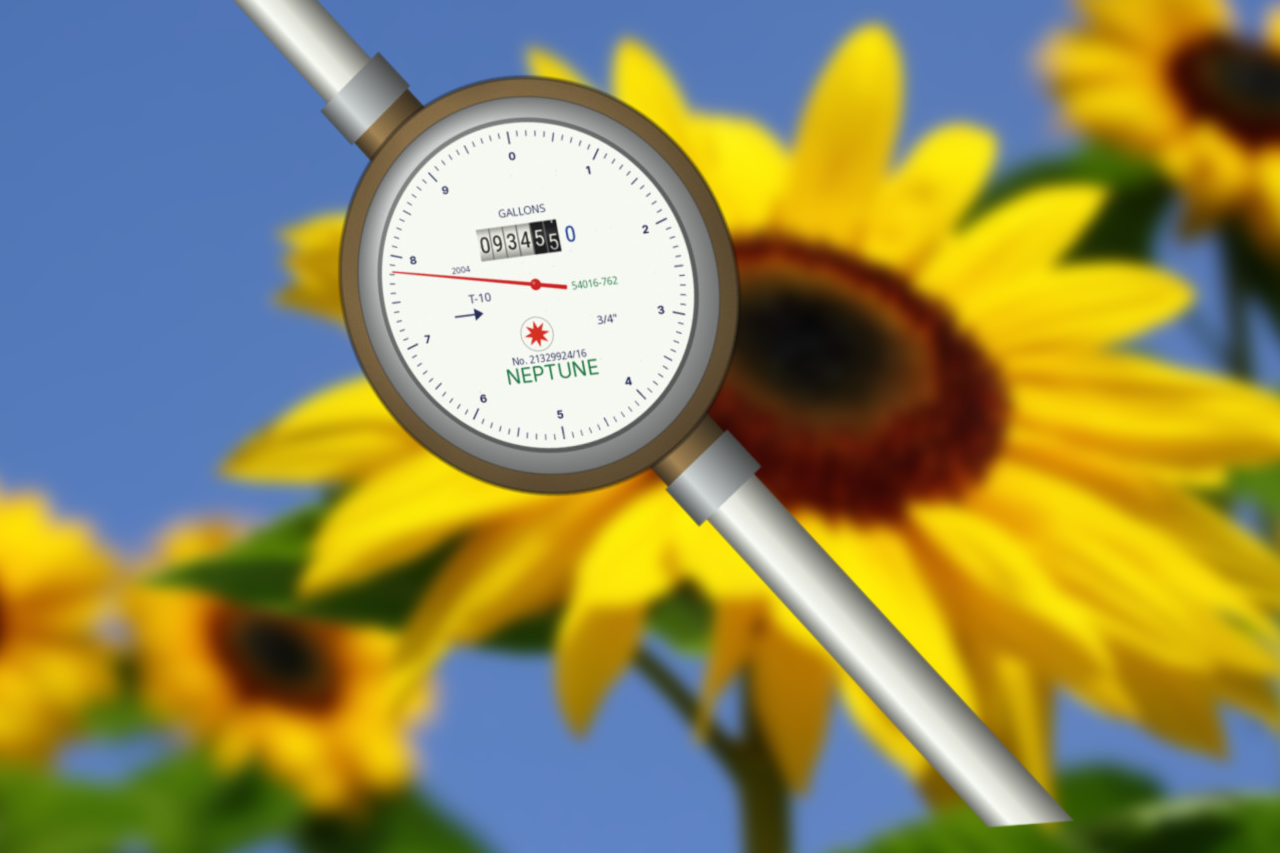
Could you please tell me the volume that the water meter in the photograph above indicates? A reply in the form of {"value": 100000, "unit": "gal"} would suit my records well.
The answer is {"value": 934547.8, "unit": "gal"}
